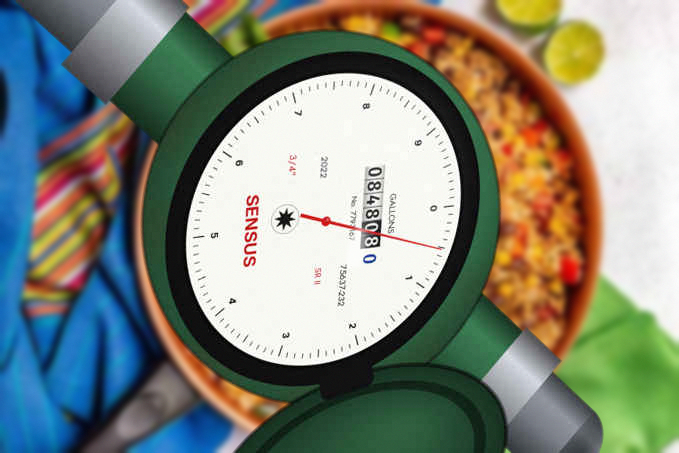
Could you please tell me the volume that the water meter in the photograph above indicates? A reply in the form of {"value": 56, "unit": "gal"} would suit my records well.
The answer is {"value": 848080.5, "unit": "gal"}
